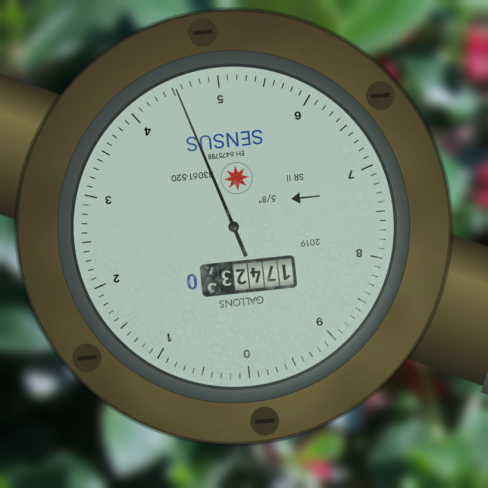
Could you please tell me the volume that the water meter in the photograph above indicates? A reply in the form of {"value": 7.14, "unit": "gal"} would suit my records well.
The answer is {"value": 1742334.5, "unit": "gal"}
